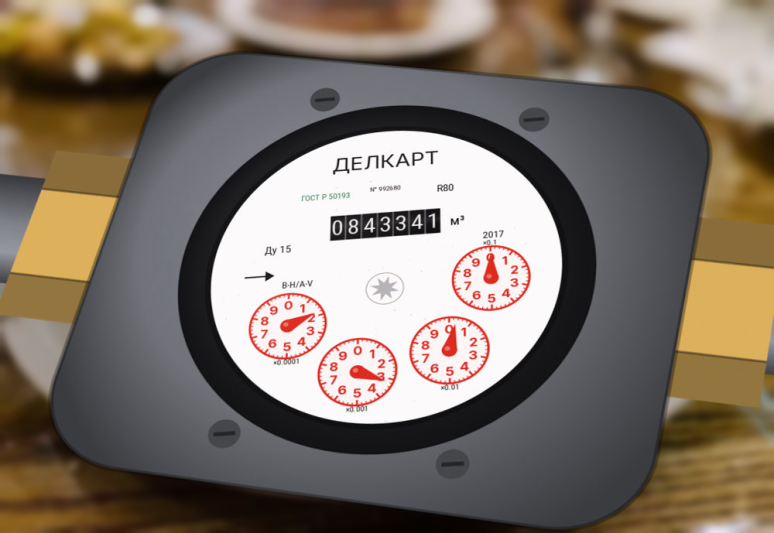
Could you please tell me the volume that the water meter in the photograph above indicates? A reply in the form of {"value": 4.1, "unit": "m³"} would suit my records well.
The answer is {"value": 843341.0031, "unit": "m³"}
